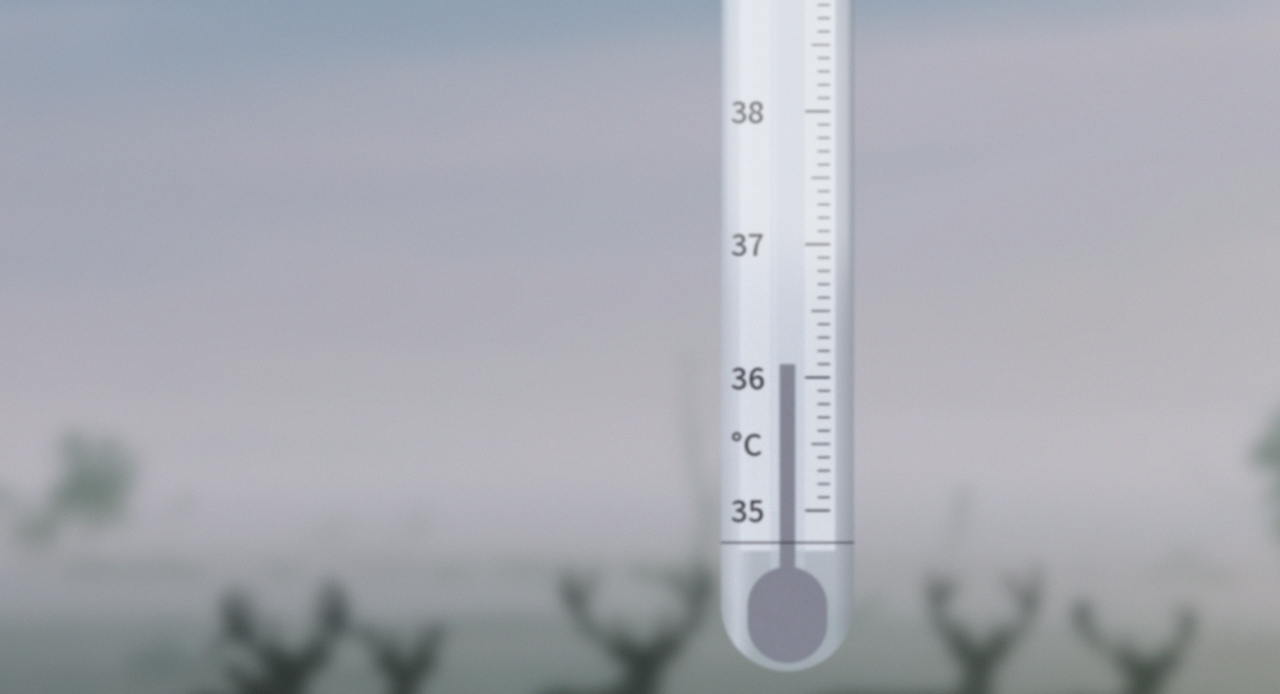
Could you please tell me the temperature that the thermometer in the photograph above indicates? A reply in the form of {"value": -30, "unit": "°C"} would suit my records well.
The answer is {"value": 36.1, "unit": "°C"}
